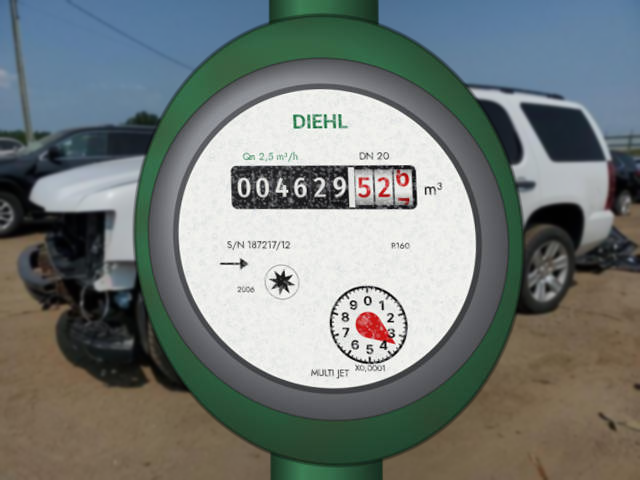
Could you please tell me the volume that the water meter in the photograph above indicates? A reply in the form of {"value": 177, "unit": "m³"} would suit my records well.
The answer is {"value": 4629.5263, "unit": "m³"}
